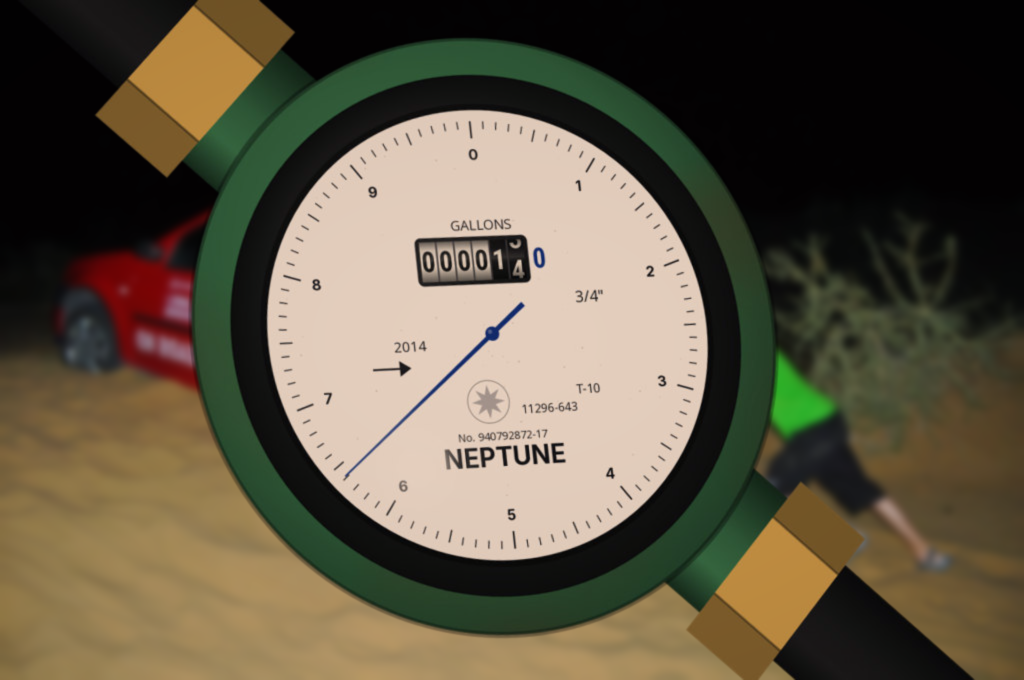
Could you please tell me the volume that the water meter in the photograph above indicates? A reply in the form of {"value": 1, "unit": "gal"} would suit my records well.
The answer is {"value": 136.4, "unit": "gal"}
